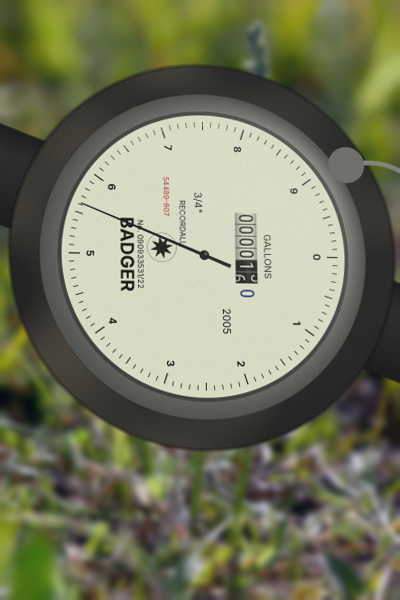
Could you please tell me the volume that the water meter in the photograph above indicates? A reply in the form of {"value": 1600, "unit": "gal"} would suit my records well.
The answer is {"value": 155.6, "unit": "gal"}
